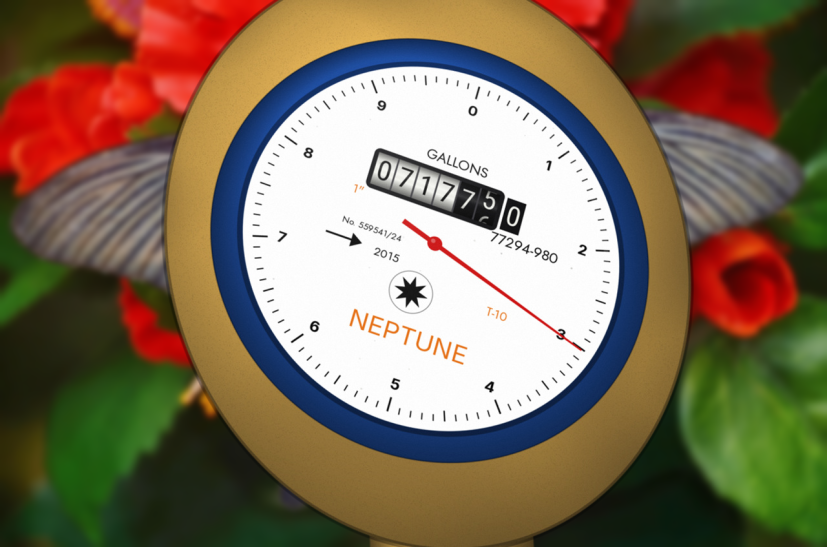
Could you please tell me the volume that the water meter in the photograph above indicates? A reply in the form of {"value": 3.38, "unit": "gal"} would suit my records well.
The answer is {"value": 717753.0, "unit": "gal"}
